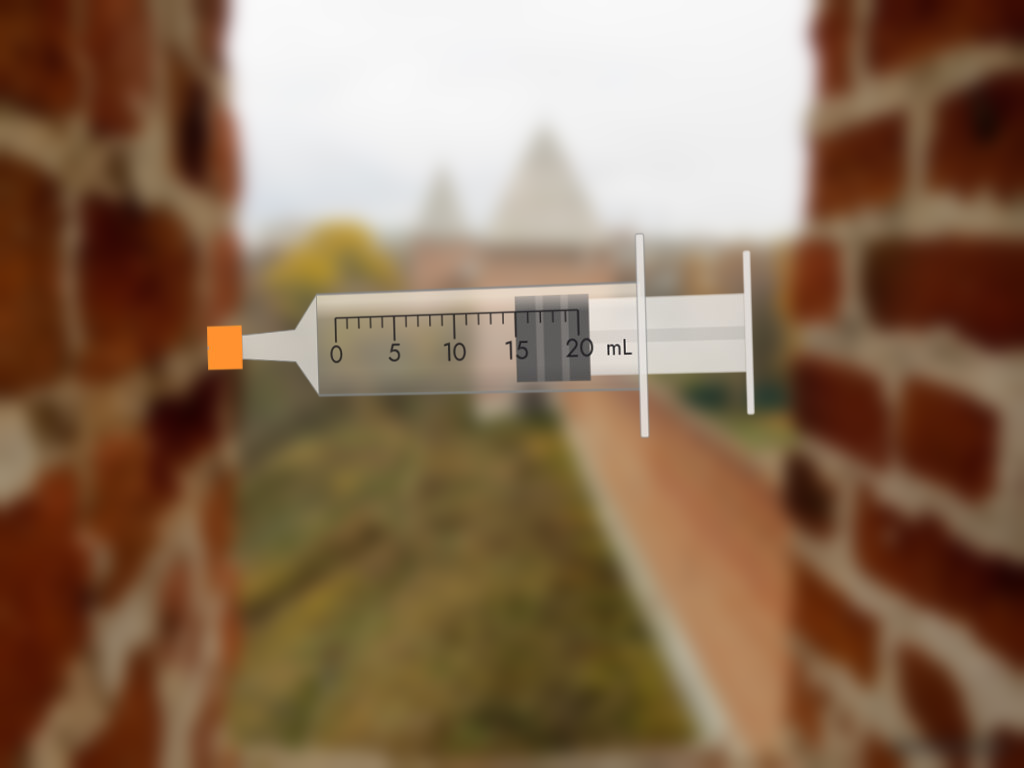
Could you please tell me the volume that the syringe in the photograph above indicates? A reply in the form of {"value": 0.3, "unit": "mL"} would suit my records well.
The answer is {"value": 15, "unit": "mL"}
